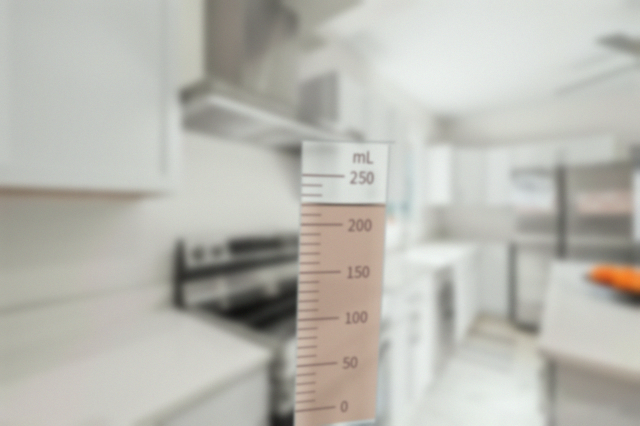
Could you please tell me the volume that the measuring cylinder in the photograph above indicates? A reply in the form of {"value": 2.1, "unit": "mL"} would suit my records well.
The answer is {"value": 220, "unit": "mL"}
